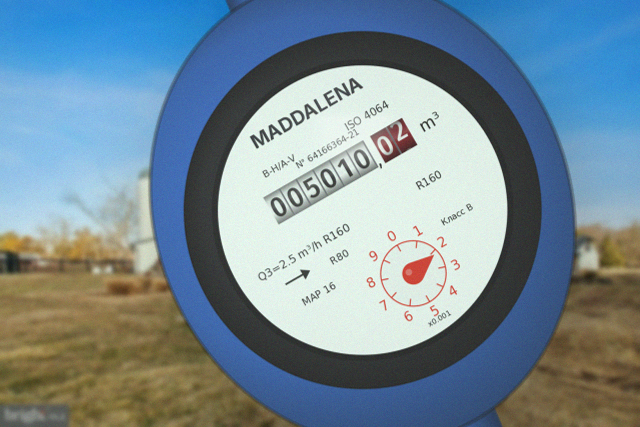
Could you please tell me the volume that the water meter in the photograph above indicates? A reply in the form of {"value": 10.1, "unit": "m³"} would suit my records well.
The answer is {"value": 5010.022, "unit": "m³"}
